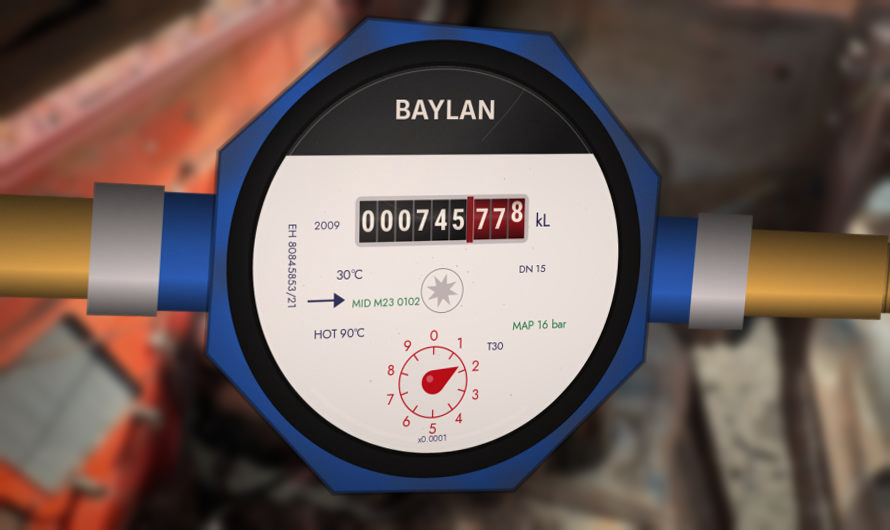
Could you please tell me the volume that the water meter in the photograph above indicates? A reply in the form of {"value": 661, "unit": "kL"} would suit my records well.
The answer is {"value": 745.7781, "unit": "kL"}
